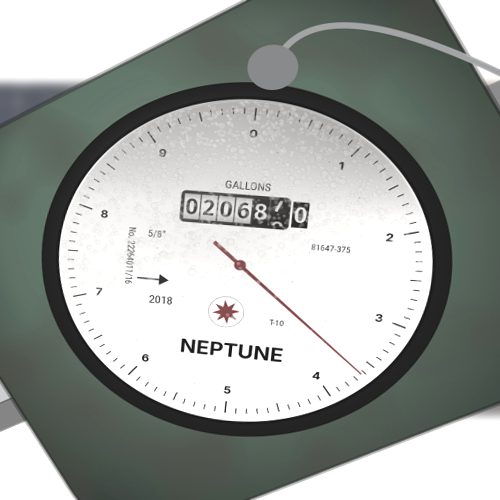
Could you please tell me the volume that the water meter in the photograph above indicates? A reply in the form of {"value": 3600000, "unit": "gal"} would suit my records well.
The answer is {"value": 206873.6, "unit": "gal"}
